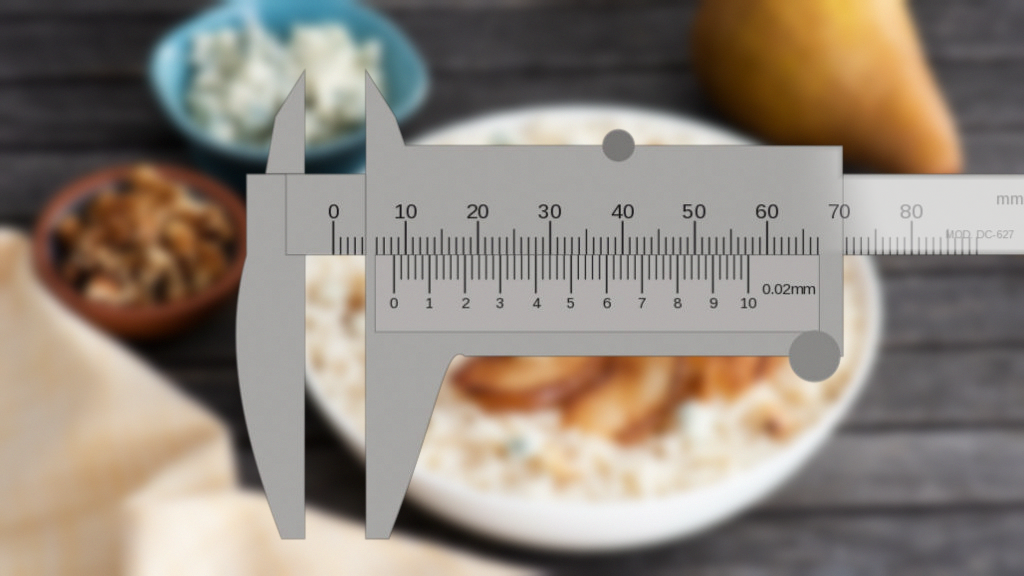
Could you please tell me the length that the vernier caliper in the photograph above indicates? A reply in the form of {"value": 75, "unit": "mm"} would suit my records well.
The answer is {"value": 8.4, "unit": "mm"}
